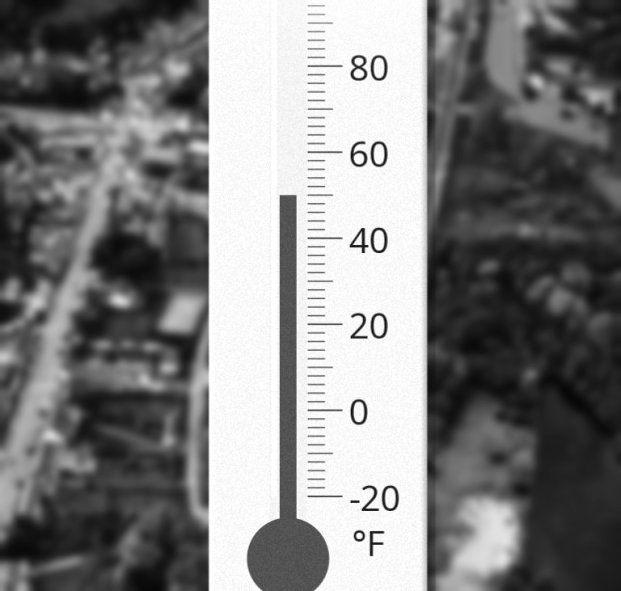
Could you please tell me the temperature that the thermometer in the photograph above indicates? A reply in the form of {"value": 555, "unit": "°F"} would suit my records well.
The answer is {"value": 50, "unit": "°F"}
